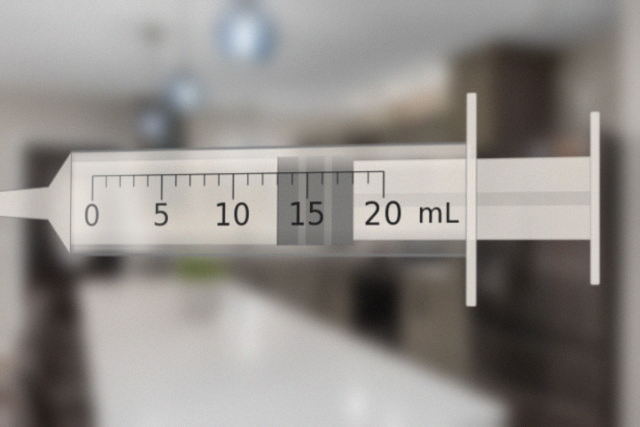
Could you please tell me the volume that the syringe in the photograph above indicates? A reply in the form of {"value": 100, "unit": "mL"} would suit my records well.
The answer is {"value": 13, "unit": "mL"}
